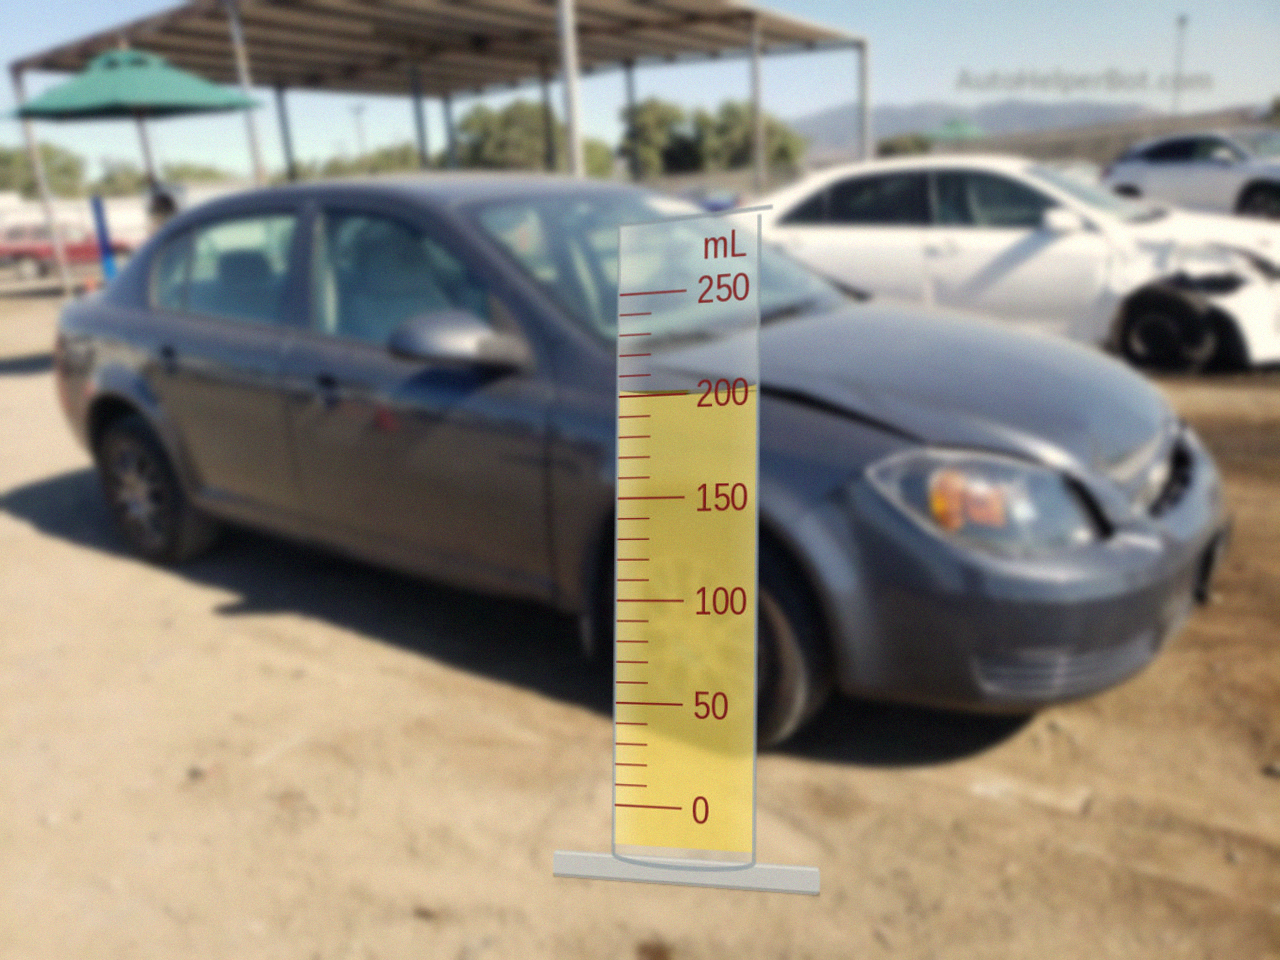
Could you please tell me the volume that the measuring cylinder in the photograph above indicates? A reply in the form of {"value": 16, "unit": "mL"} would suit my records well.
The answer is {"value": 200, "unit": "mL"}
